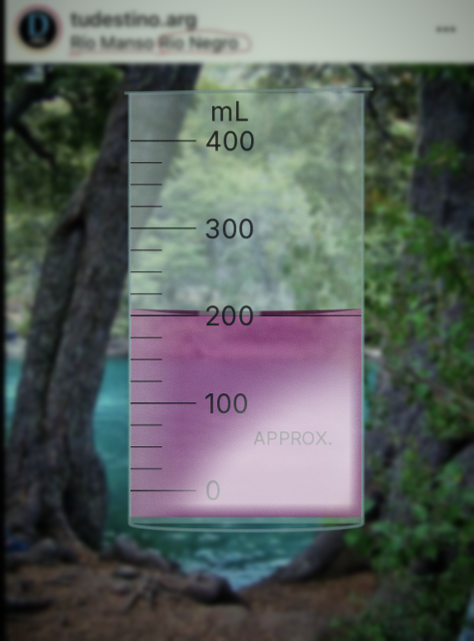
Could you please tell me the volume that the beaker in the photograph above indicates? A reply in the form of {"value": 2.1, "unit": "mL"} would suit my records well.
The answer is {"value": 200, "unit": "mL"}
